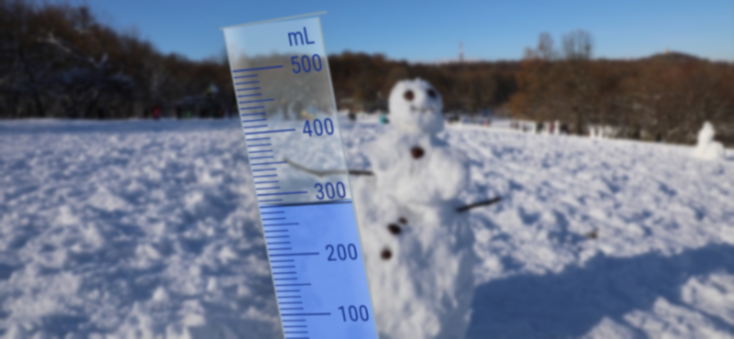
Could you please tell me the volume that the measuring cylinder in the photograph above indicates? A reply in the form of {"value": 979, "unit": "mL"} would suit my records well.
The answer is {"value": 280, "unit": "mL"}
